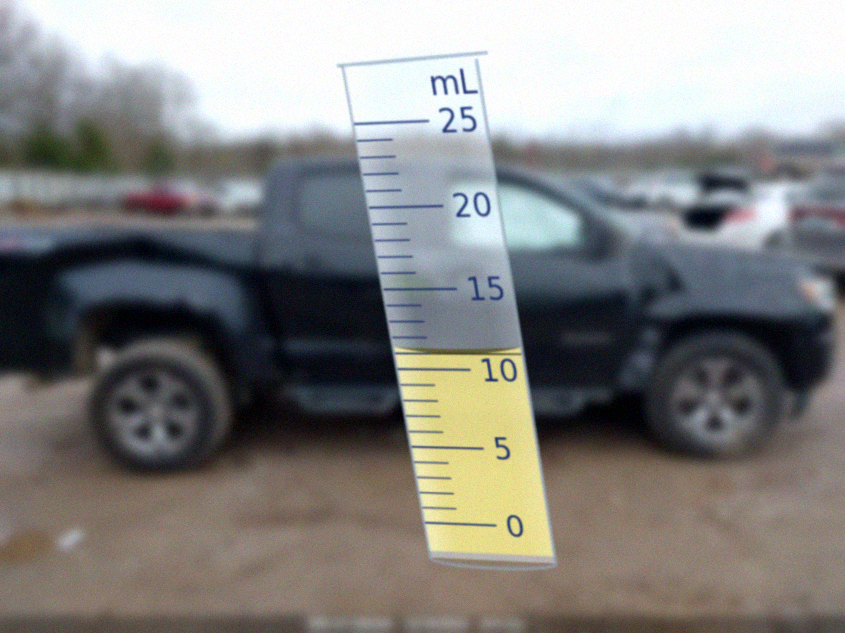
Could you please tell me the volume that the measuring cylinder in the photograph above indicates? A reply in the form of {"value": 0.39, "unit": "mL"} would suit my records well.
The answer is {"value": 11, "unit": "mL"}
